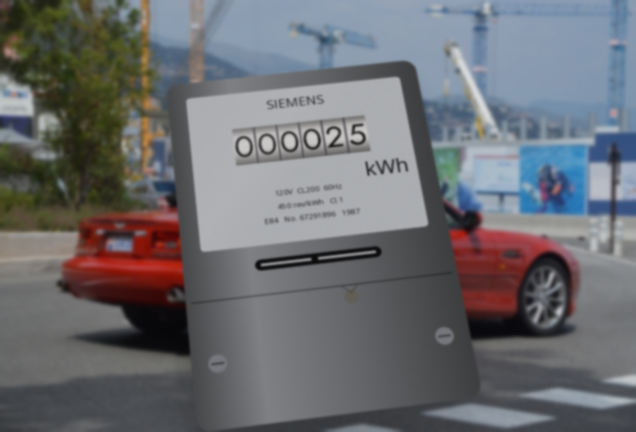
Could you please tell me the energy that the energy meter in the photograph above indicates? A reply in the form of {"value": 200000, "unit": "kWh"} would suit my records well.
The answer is {"value": 25, "unit": "kWh"}
